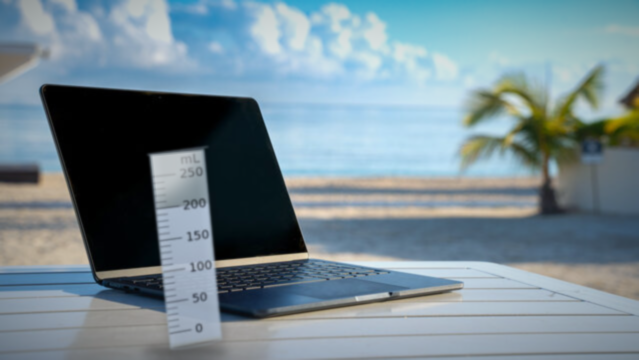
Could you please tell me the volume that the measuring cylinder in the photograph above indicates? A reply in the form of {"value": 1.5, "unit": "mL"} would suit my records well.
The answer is {"value": 200, "unit": "mL"}
